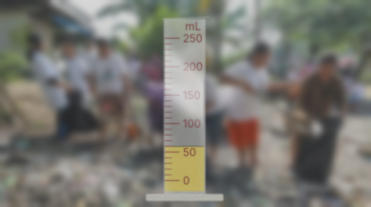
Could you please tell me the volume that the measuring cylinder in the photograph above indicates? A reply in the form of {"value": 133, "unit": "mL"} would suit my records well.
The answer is {"value": 60, "unit": "mL"}
